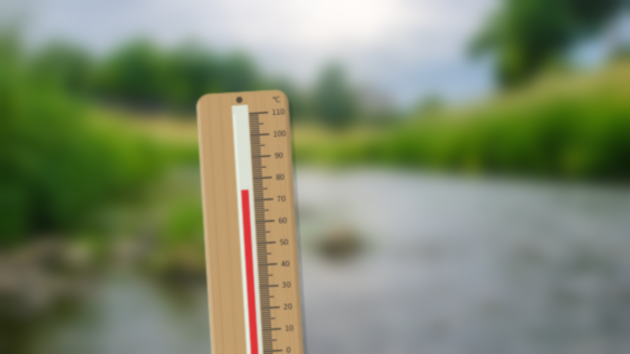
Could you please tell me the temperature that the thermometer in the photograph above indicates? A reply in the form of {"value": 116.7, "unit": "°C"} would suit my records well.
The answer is {"value": 75, "unit": "°C"}
